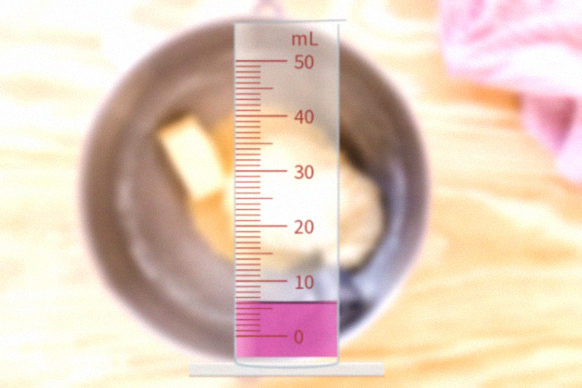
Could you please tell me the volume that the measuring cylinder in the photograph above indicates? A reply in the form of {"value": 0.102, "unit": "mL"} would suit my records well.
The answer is {"value": 6, "unit": "mL"}
